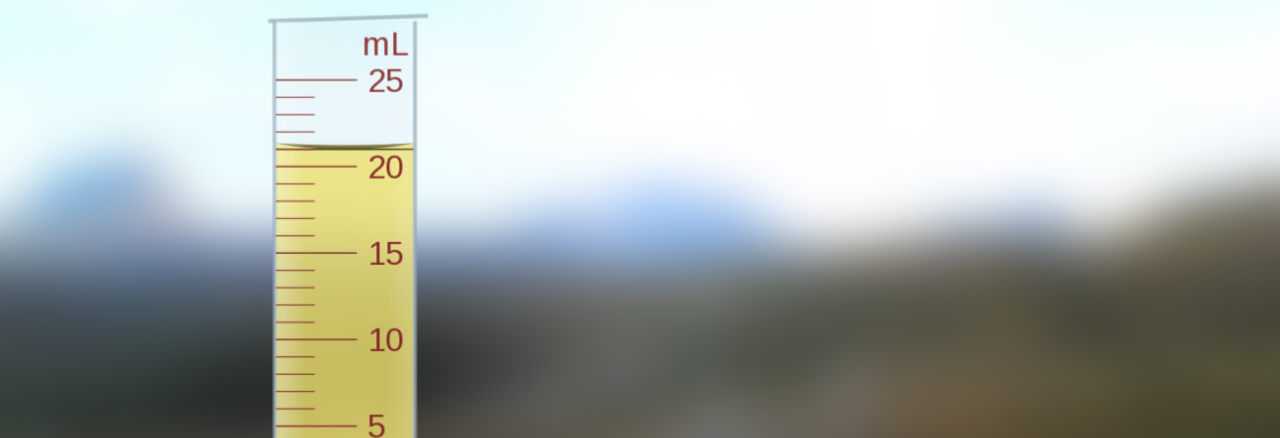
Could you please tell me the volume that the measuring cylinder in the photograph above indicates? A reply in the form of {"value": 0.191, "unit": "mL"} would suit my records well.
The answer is {"value": 21, "unit": "mL"}
